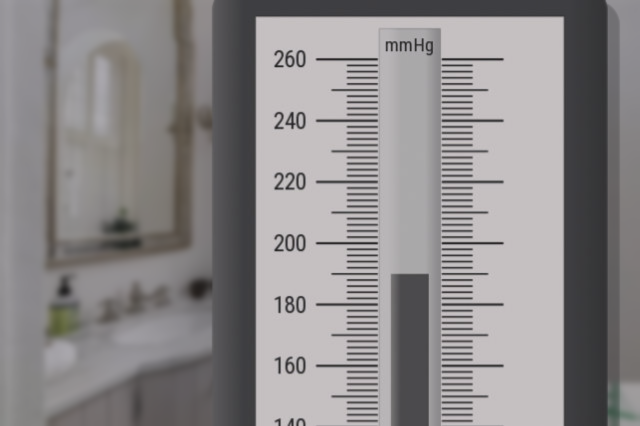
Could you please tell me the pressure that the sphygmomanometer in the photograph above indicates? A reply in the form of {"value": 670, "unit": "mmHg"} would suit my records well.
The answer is {"value": 190, "unit": "mmHg"}
